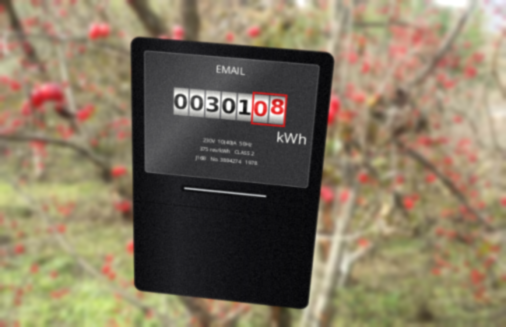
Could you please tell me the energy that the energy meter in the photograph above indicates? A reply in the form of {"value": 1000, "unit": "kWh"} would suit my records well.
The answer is {"value": 301.08, "unit": "kWh"}
